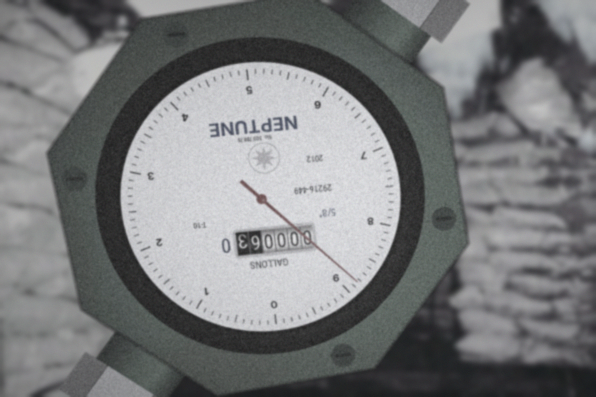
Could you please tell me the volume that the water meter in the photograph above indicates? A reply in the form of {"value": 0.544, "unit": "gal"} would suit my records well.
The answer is {"value": 628.8, "unit": "gal"}
